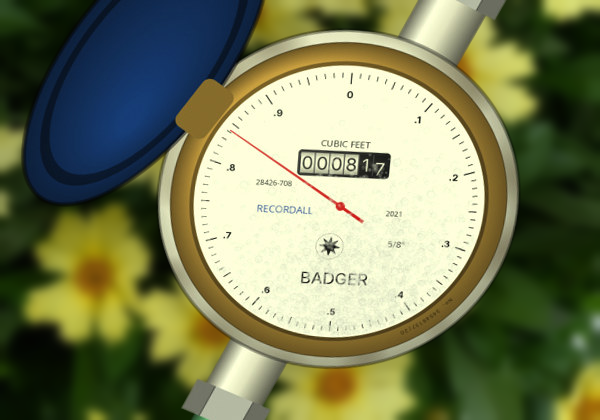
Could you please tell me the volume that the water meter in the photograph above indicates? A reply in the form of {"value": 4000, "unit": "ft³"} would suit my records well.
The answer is {"value": 816.84, "unit": "ft³"}
